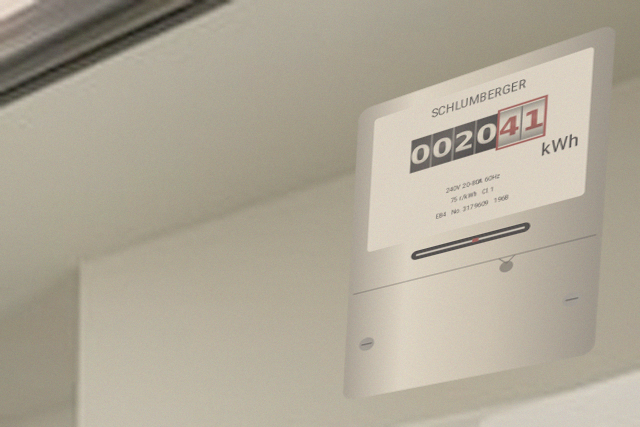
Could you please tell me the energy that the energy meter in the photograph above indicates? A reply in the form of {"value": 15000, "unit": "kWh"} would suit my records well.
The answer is {"value": 20.41, "unit": "kWh"}
